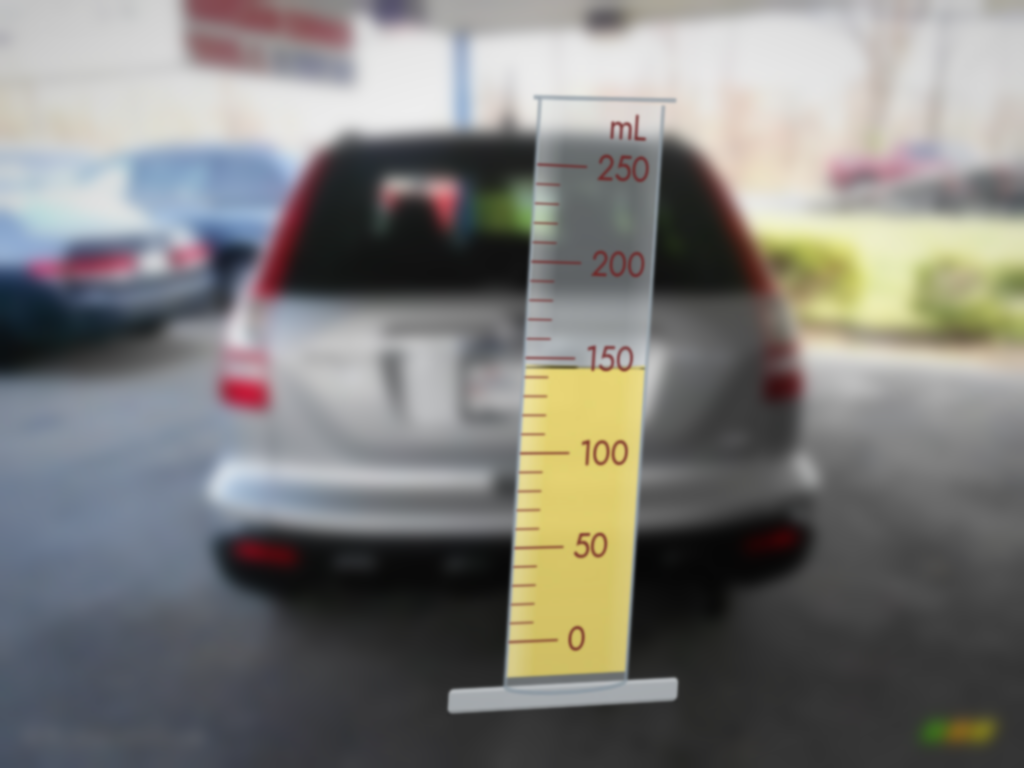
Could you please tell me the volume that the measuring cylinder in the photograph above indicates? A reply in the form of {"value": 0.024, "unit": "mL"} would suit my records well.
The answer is {"value": 145, "unit": "mL"}
